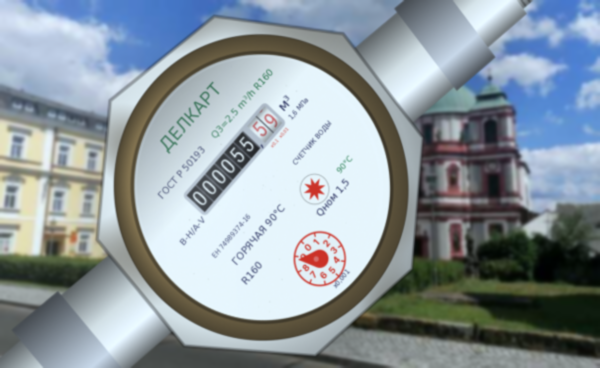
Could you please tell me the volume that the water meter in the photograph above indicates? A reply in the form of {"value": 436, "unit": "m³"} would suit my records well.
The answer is {"value": 55.588, "unit": "m³"}
